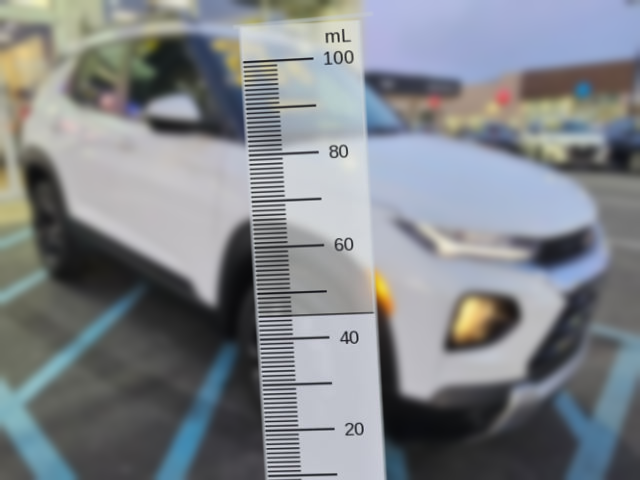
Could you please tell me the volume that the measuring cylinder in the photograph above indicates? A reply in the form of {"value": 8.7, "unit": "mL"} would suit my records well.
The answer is {"value": 45, "unit": "mL"}
